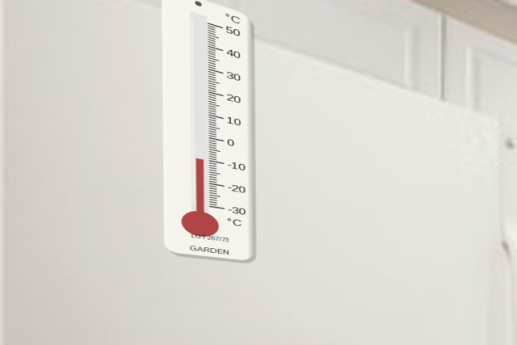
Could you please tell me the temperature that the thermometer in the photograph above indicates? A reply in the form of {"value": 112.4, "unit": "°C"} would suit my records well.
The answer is {"value": -10, "unit": "°C"}
